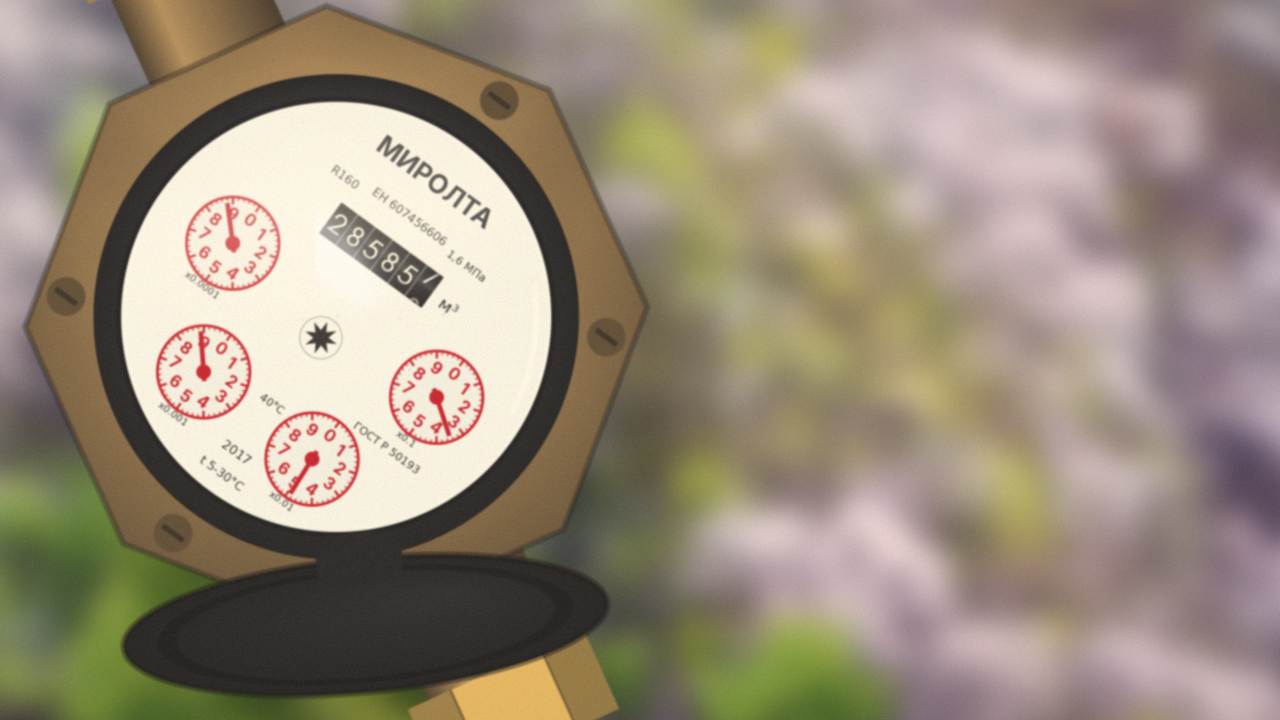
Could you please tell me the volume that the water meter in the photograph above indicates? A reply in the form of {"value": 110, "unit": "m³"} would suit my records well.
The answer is {"value": 285857.3488, "unit": "m³"}
